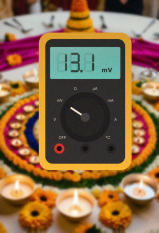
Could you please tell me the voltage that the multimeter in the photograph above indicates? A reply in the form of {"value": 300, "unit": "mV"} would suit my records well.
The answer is {"value": 13.1, "unit": "mV"}
